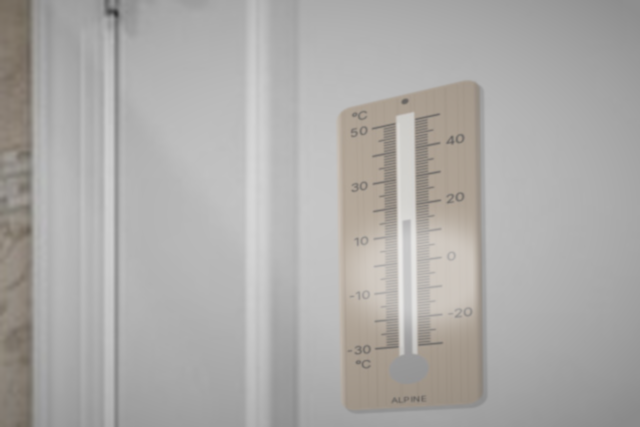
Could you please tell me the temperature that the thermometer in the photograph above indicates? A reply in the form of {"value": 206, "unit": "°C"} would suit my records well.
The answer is {"value": 15, "unit": "°C"}
